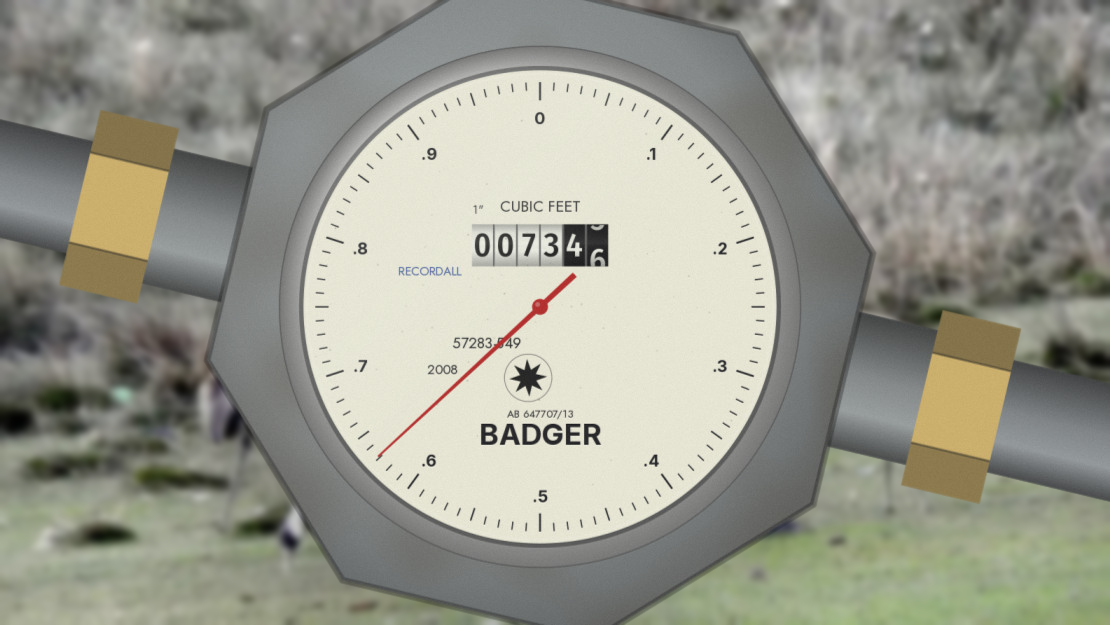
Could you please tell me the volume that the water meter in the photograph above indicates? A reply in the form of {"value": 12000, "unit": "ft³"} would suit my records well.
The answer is {"value": 7345.63, "unit": "ft³"}
